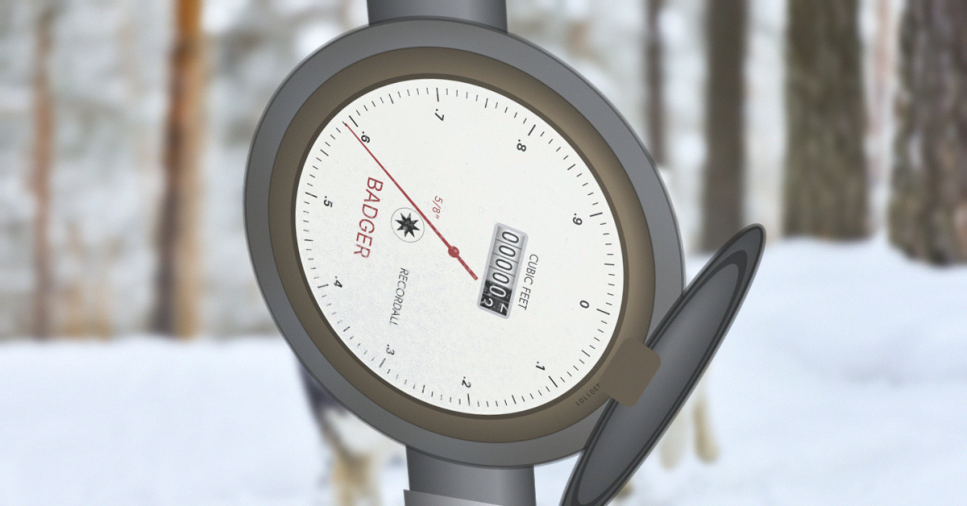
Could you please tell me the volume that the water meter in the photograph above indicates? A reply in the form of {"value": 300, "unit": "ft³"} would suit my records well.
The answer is {"value": 2.59, "unit": "ft³"}
